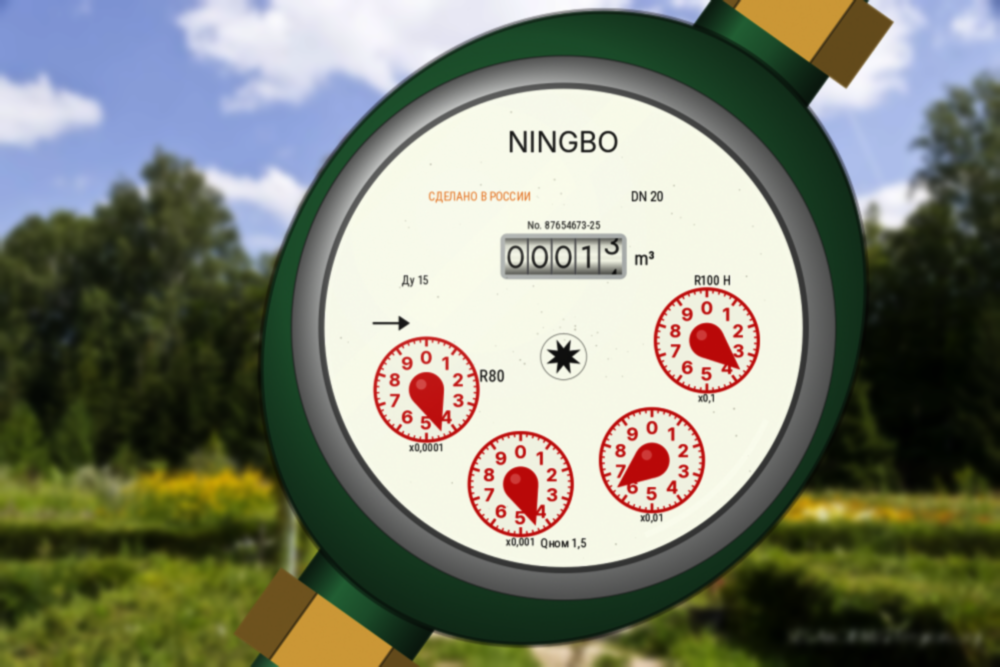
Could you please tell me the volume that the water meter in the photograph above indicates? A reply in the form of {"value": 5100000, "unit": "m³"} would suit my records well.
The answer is {"value": 13.3644, "unit": "m³"}
